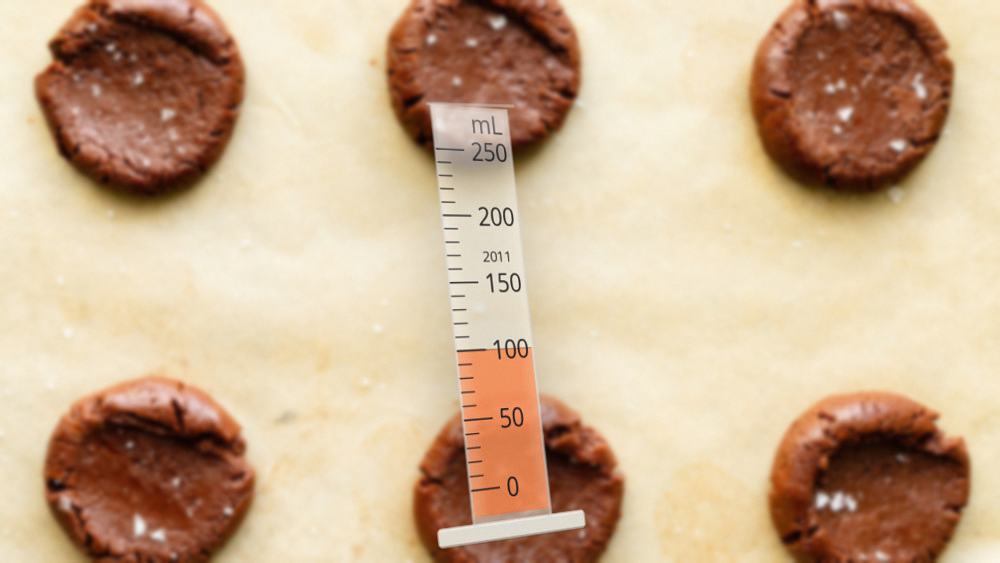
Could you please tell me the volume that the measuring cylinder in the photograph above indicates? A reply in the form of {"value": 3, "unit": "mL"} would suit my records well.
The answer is {"value": 100, "unit": "mL"}
